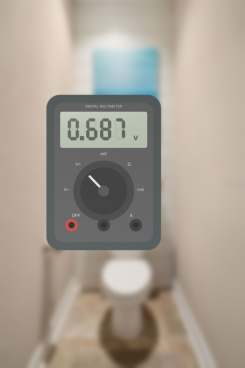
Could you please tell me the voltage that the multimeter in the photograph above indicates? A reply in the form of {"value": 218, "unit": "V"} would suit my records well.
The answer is {"value": 0.687, "unit": "V"}
